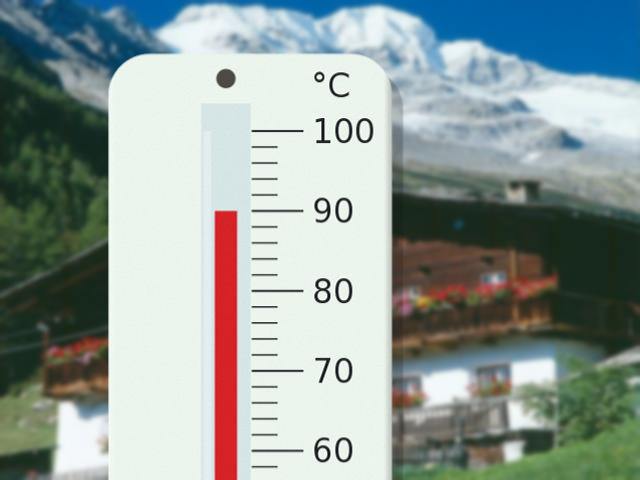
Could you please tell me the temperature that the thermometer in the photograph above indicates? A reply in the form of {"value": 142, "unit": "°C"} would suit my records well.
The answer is {"value": 90, "unit": "°C"}
